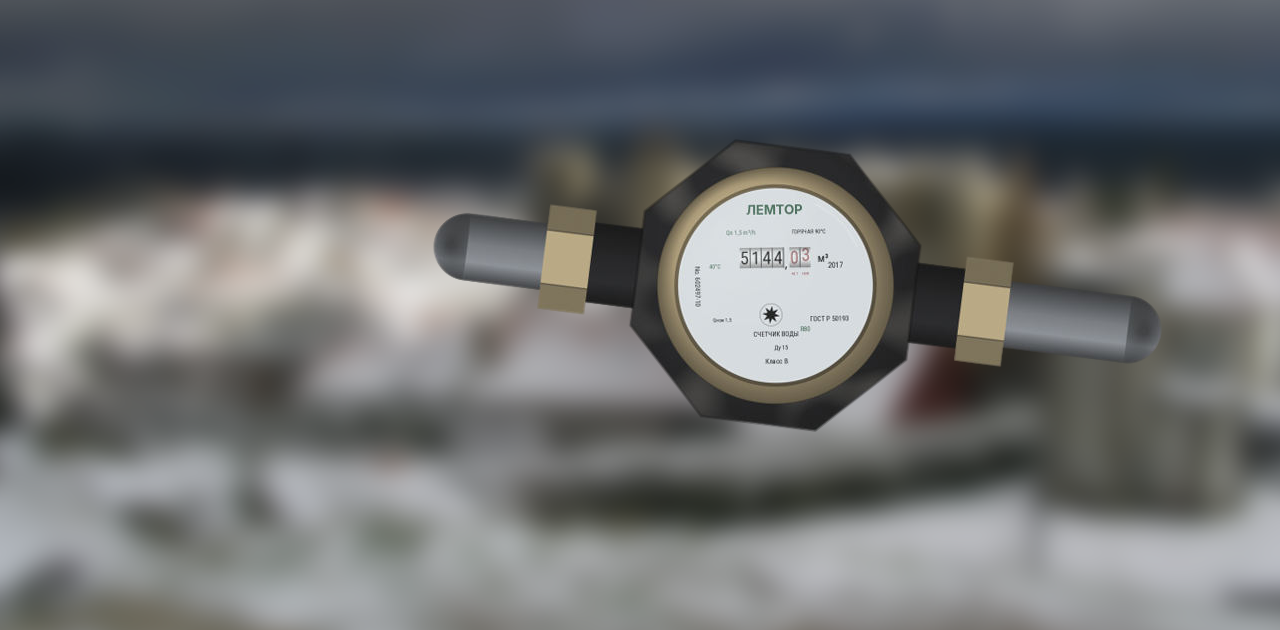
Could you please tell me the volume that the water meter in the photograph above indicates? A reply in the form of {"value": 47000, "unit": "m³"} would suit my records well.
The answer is {"value": 5144.03, "unit": "m³"}
